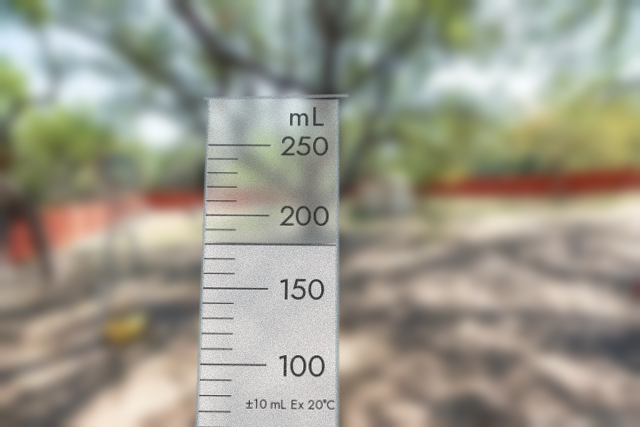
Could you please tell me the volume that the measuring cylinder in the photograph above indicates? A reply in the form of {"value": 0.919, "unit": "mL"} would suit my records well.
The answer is {"value": 180, "unit": "mL"}
